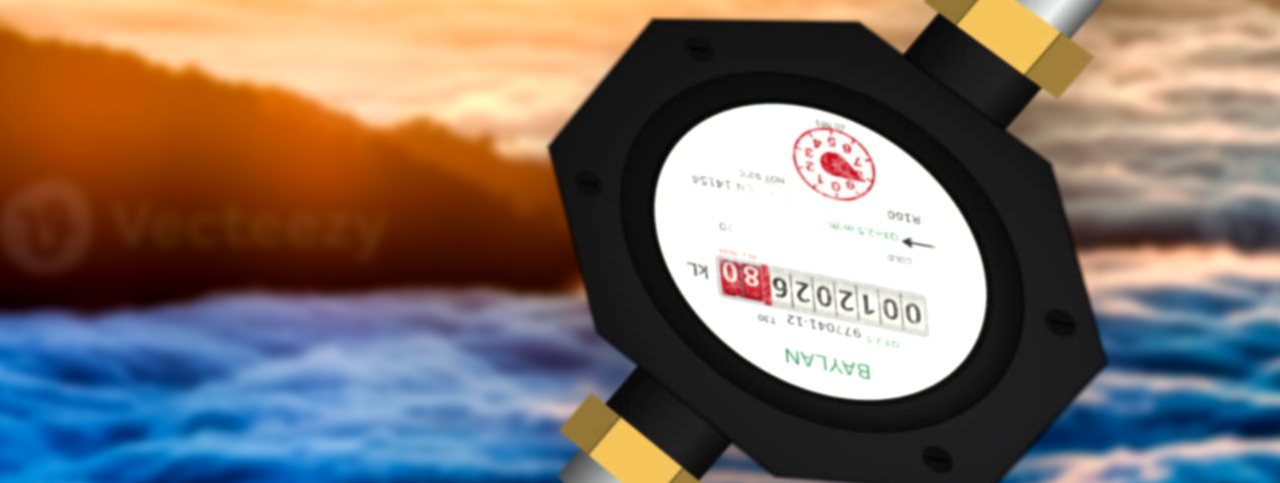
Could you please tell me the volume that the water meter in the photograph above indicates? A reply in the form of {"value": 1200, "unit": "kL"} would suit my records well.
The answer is {"value": 12026.798, "unit": "kL"}
